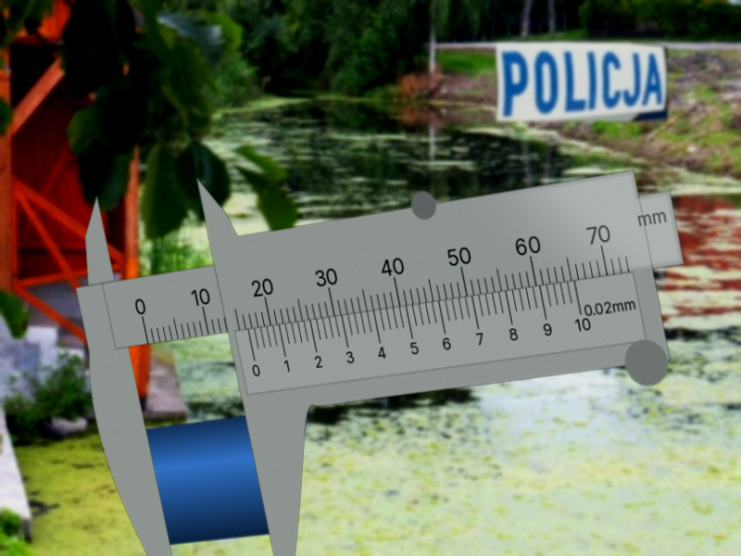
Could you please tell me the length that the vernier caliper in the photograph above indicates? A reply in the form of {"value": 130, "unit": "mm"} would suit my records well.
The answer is {"value": 16.4, "unit": "mm"}
